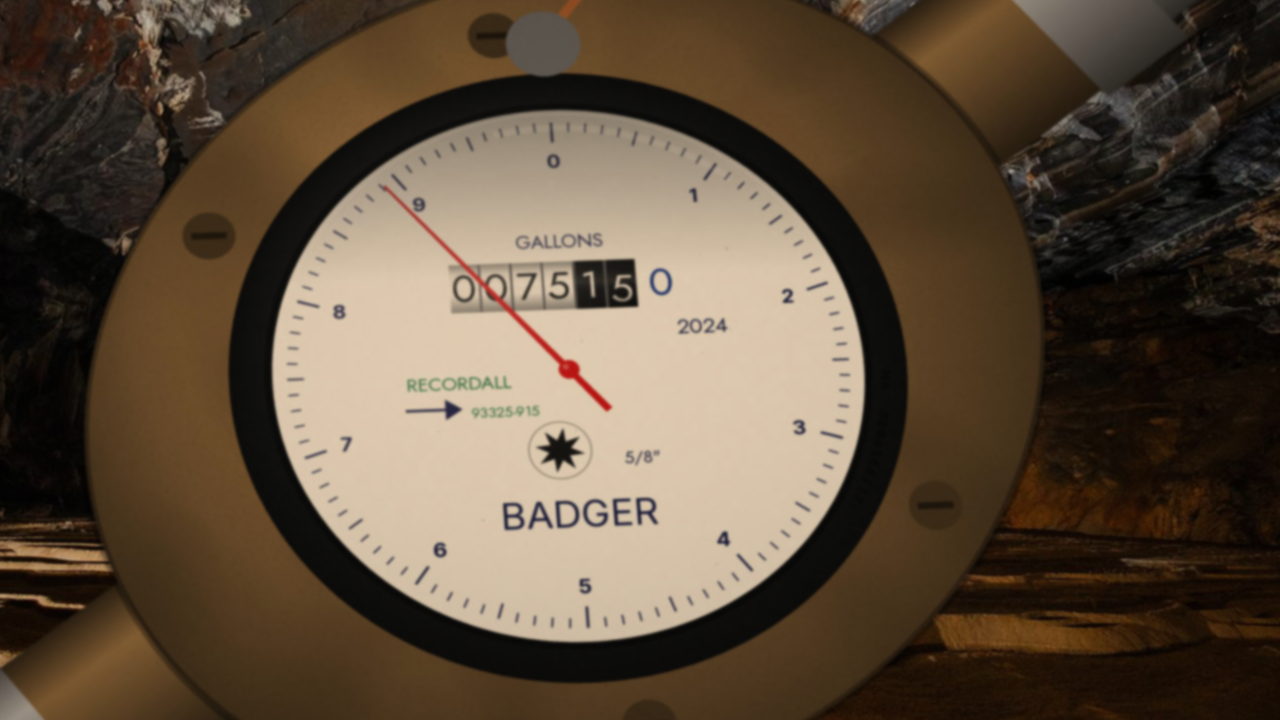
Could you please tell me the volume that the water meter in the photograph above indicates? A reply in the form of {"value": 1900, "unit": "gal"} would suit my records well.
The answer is {"value": 75148.9, "unit": "gal"}
